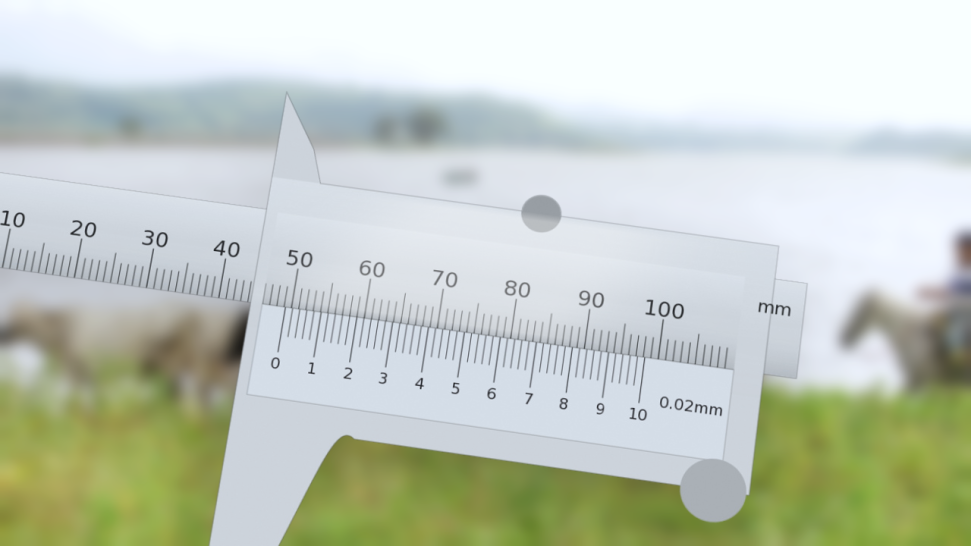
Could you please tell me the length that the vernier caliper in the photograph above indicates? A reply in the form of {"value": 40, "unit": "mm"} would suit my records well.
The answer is {"value": 49.2, "unit": "mm"}
